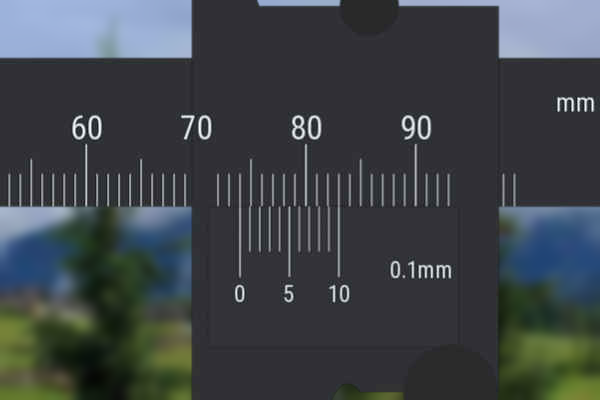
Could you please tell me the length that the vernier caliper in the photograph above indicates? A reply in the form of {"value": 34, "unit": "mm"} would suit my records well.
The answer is {"value": 74.0, "unit": "mm"}
